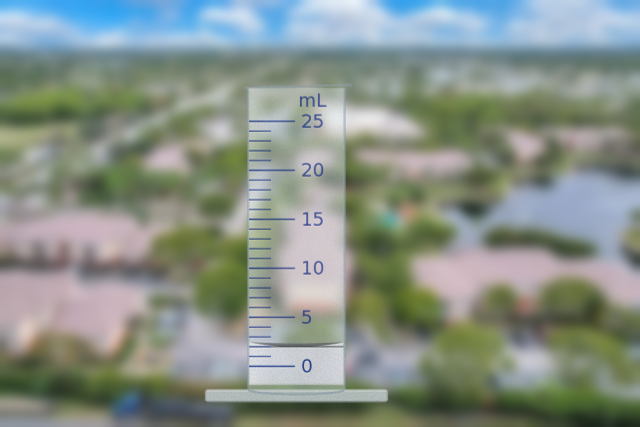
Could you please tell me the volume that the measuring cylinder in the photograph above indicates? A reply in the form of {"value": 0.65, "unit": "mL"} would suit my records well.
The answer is {"value": 2, "unit": "mL"}
